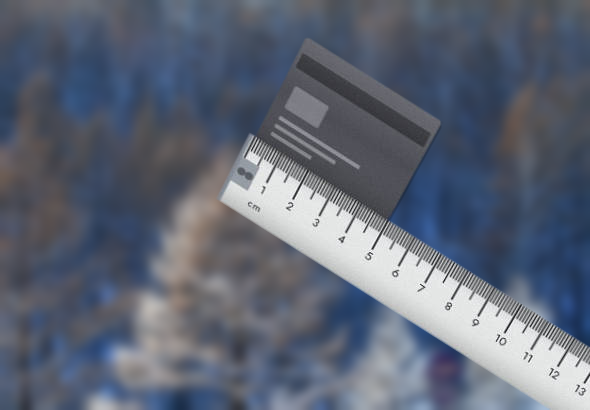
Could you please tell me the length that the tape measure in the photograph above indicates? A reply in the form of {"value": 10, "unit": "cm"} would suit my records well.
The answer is {"value": 5, "unit": "cm"}
